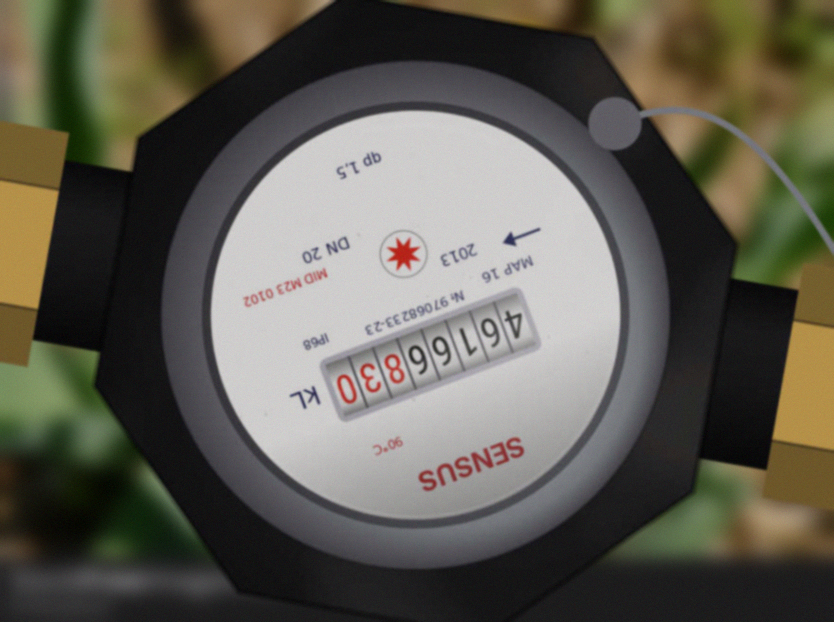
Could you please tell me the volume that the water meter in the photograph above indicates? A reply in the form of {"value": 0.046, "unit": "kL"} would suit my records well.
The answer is {"value": 46166.830, "unit": "kL"}
